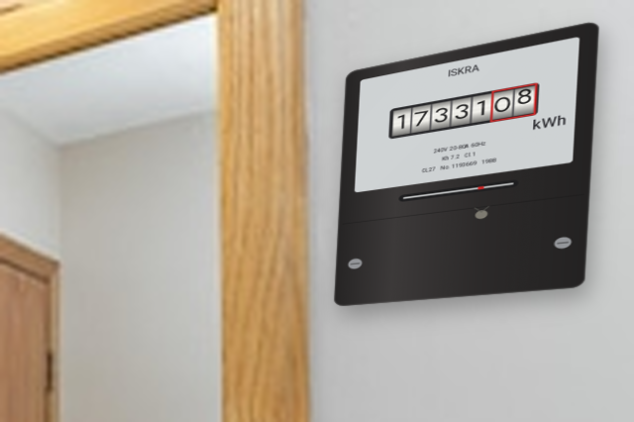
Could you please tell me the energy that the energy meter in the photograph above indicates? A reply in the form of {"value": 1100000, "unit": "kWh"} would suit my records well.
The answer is {"value": 17331.08, "unit": "kWh"}
